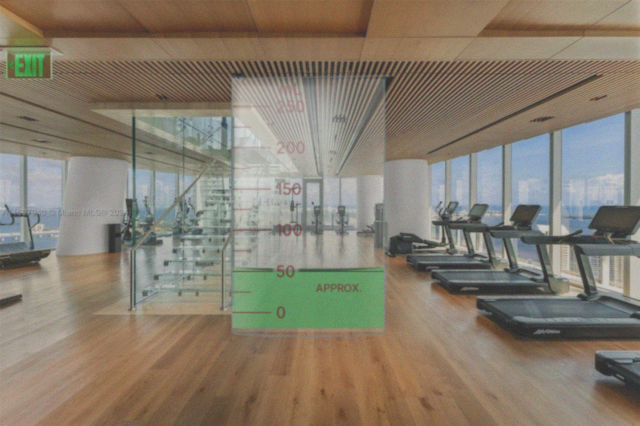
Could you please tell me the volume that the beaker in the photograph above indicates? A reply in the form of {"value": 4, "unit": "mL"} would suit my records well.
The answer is {"value": 50, "unit": "mL"}
